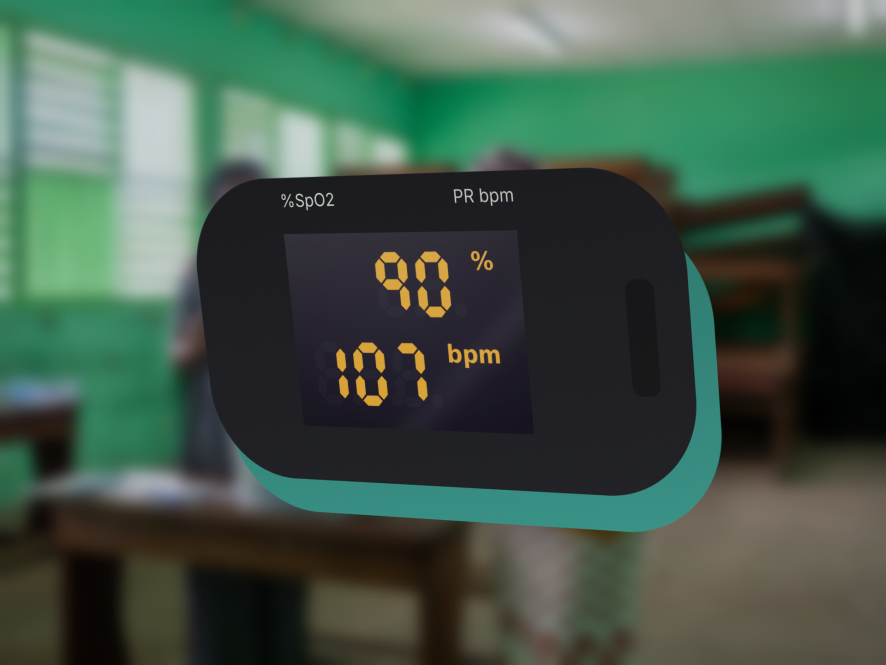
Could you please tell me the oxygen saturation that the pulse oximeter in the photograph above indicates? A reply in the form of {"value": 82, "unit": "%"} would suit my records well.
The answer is {"value": 90, "unit": "%"}
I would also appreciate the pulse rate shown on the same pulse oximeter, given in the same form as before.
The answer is {"value": 107, "unit": "bpm"}
